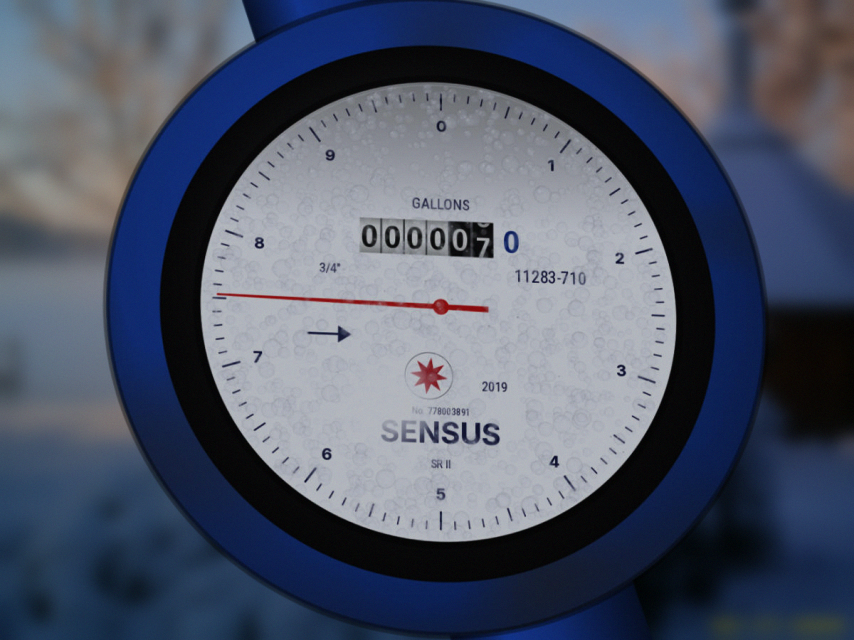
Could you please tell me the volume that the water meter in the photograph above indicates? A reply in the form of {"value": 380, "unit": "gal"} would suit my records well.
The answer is {"value": 67.5, "unit": "gal"}
